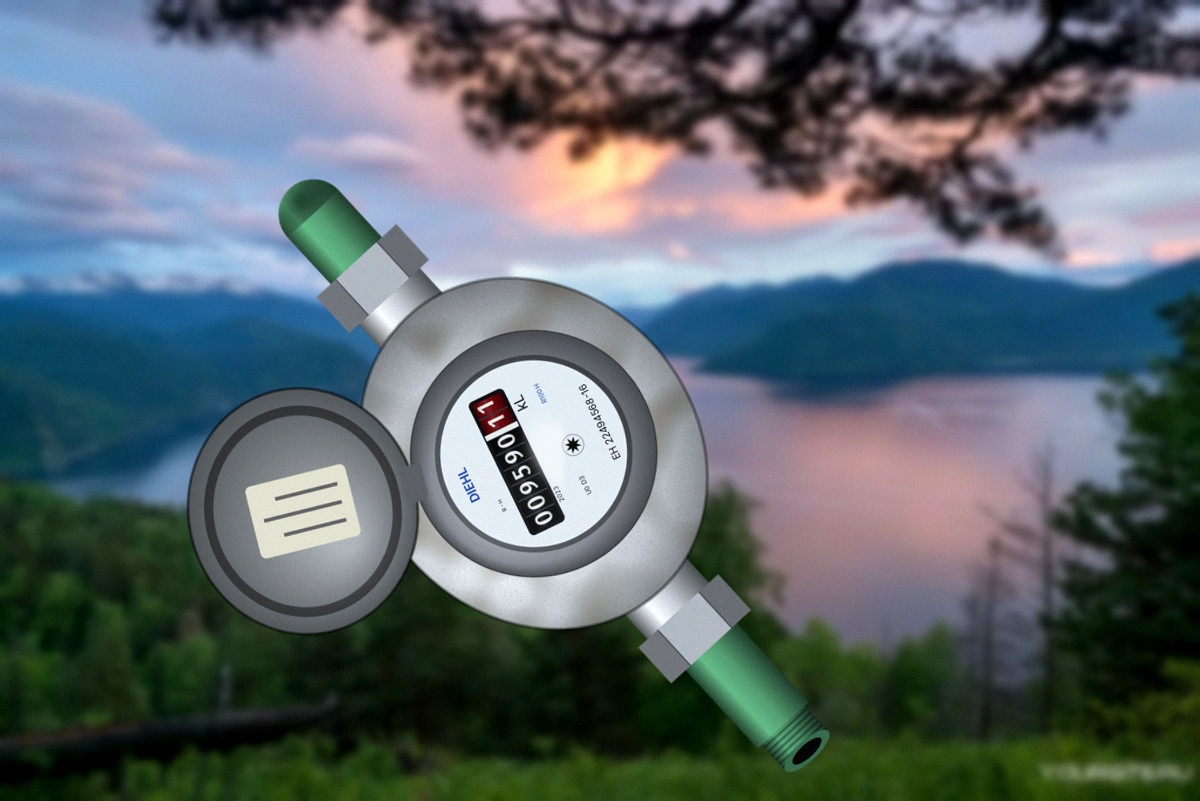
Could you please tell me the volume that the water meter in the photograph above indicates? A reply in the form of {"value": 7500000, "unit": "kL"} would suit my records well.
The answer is {"value": 9590.11, "unit": "kL"}
